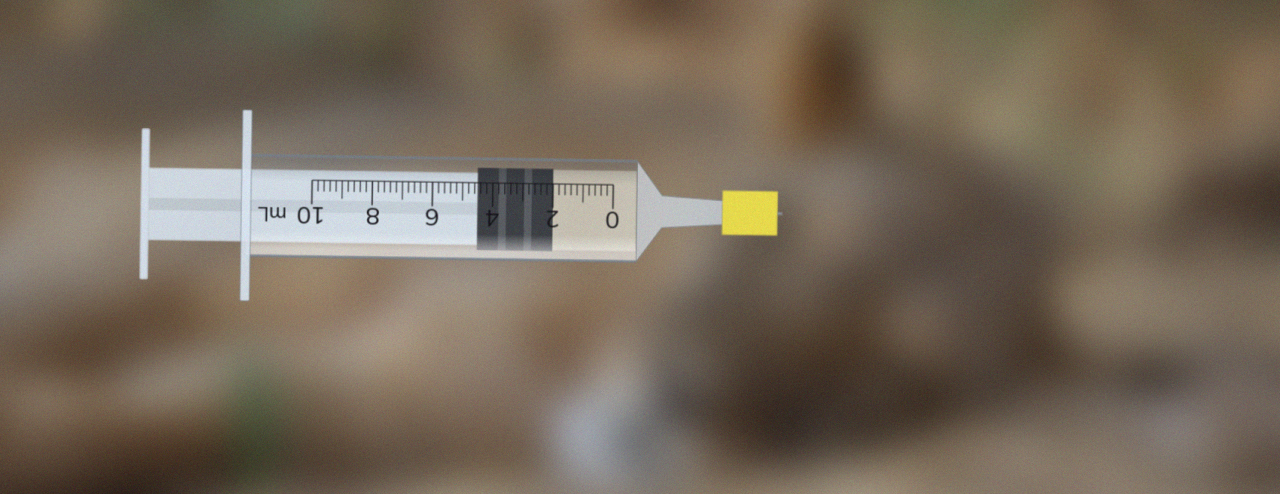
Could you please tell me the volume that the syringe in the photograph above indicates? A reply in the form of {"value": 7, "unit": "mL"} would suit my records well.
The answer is {"value": 2, "unit": "mL"}
